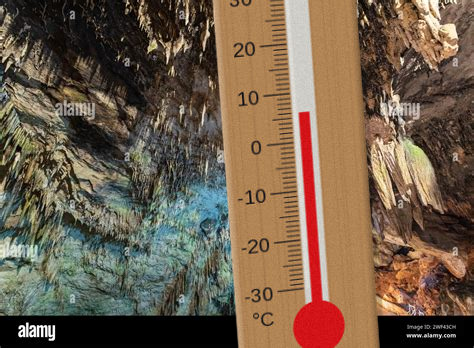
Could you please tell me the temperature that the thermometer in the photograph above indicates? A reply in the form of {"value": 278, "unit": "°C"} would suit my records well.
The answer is {"value": 6, "unit": "°C"}
